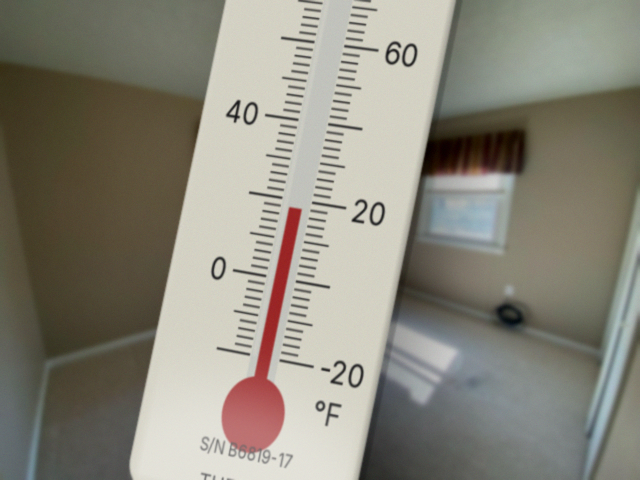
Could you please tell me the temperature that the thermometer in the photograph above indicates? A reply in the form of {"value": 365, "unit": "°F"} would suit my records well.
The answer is {"value": 18, "unit": "°F"}
